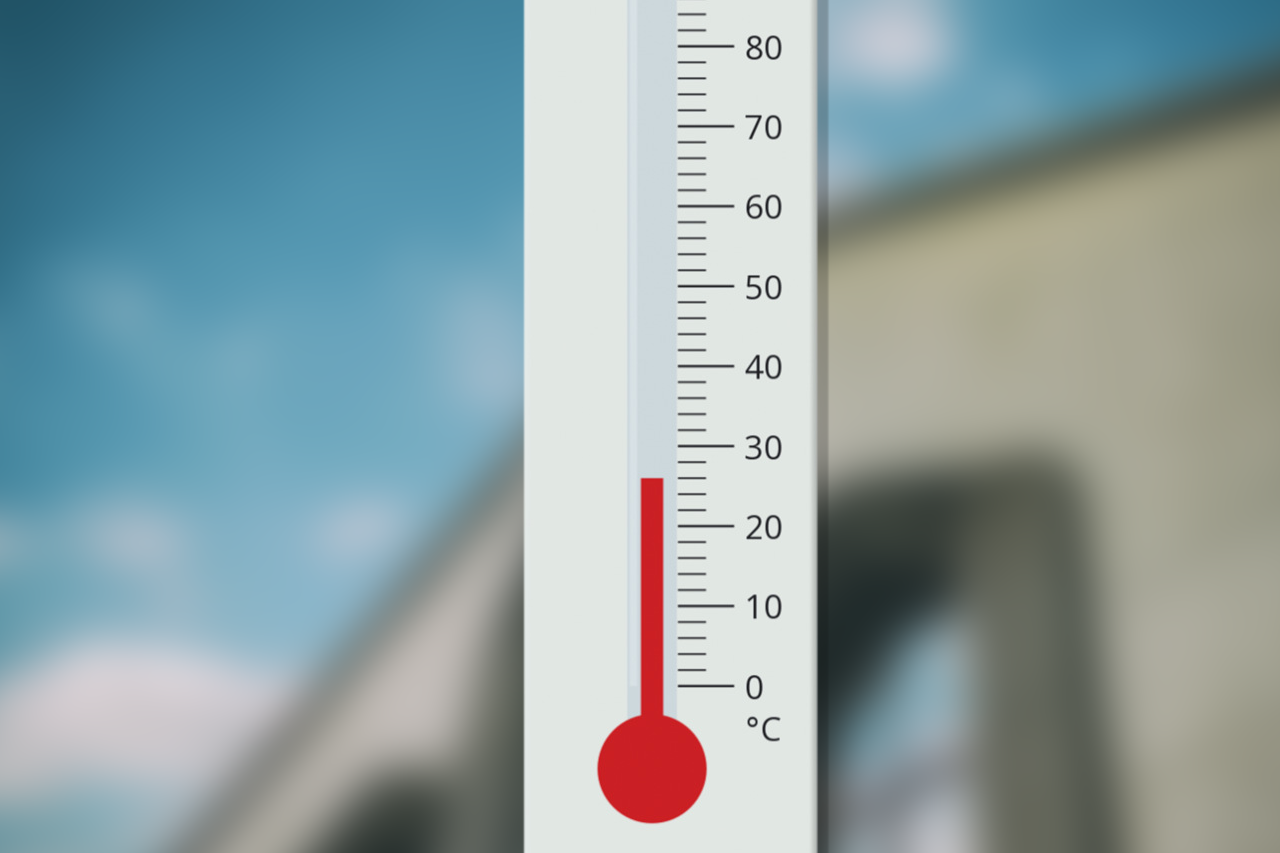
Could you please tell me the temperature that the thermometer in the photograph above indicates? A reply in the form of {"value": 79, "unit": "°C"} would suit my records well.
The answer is {"value": 26, "unit": "°C"}
